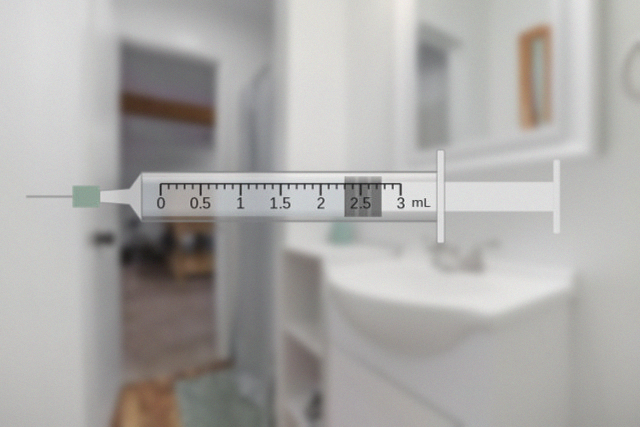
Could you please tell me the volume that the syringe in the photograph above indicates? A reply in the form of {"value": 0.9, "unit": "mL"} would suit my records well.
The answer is {"value": 2.3, "unit": "mL"}
